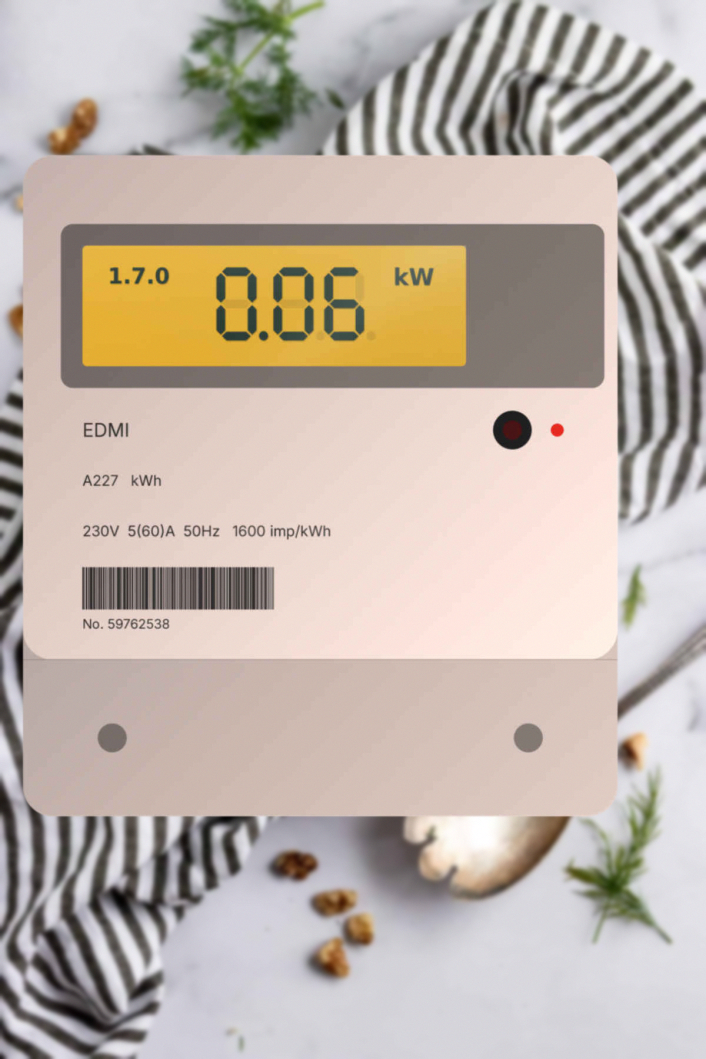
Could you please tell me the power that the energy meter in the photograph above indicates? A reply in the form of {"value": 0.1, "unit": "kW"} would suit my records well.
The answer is {"value": 0.06, "unit": "kW"}
